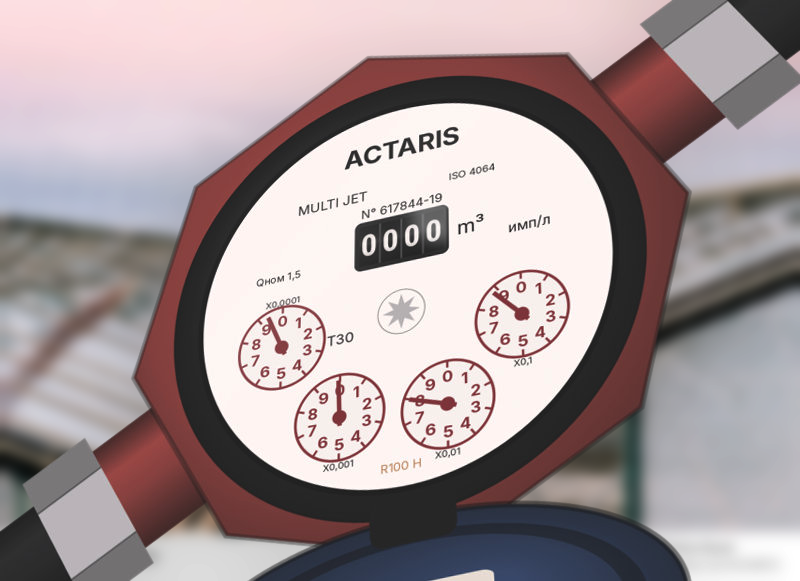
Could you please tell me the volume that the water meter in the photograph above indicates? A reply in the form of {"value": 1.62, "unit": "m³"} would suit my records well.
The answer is {"value": 0.8799, "unit": "m³"}
